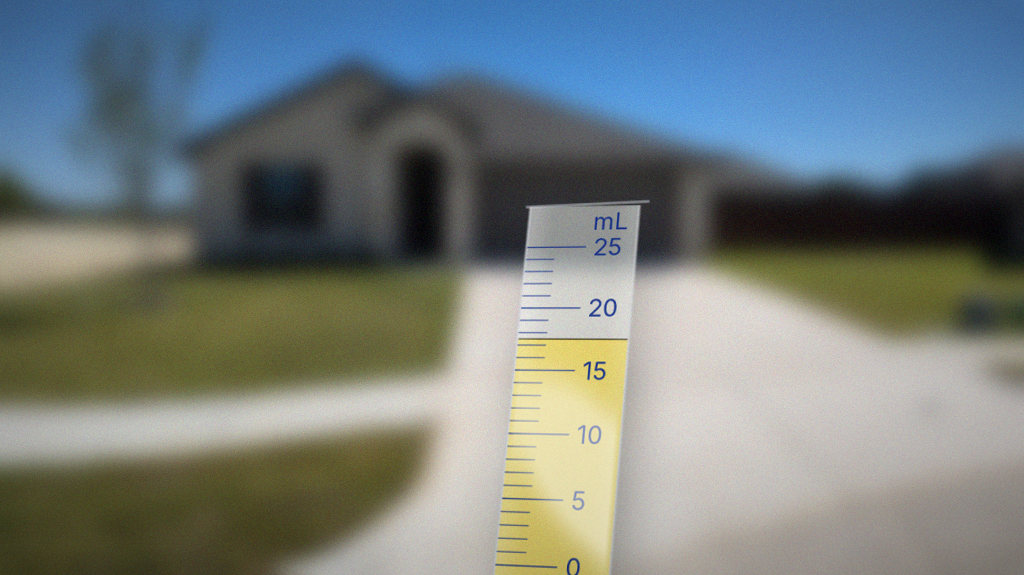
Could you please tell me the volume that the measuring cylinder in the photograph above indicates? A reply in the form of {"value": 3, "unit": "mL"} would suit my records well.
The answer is {"value": 17.5, "unit": "mL"}
